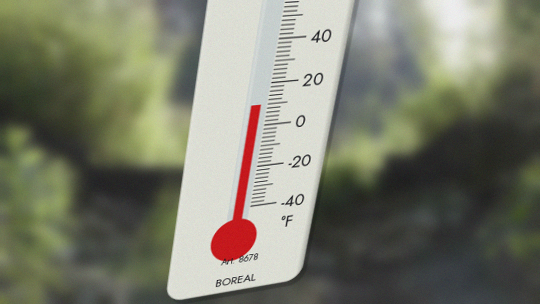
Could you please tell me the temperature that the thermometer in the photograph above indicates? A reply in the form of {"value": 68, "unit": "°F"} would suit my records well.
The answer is {"value": 10, "unit": "°F"}
